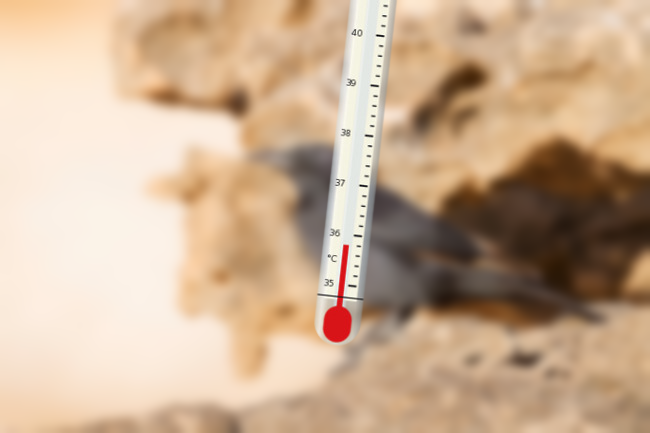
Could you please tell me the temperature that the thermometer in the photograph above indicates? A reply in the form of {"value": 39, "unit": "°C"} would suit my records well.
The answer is {"value": 35.8, "unit": "°C"}
